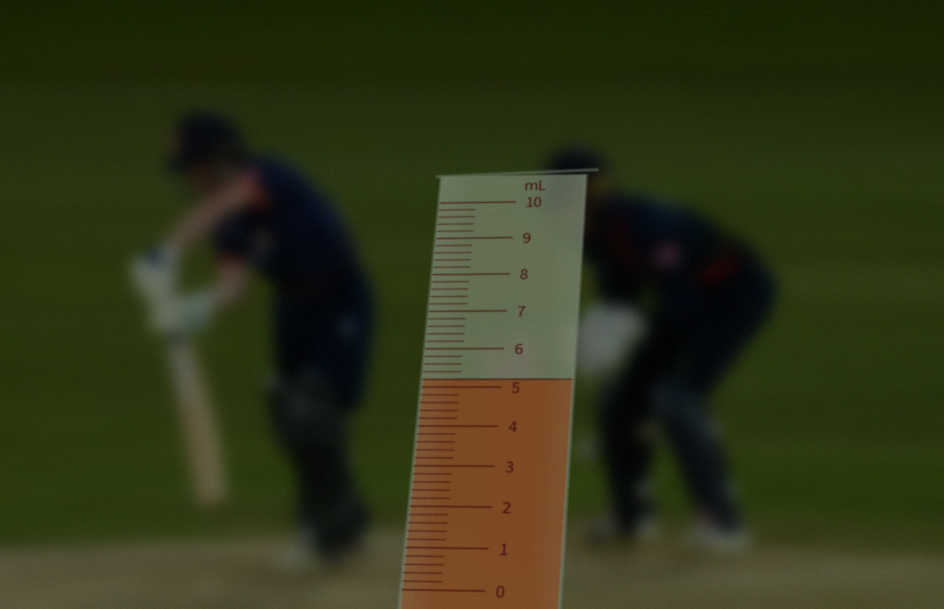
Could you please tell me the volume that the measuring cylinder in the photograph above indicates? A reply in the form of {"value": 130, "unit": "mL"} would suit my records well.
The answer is {"value": 5.2, "unit": "mL"}
